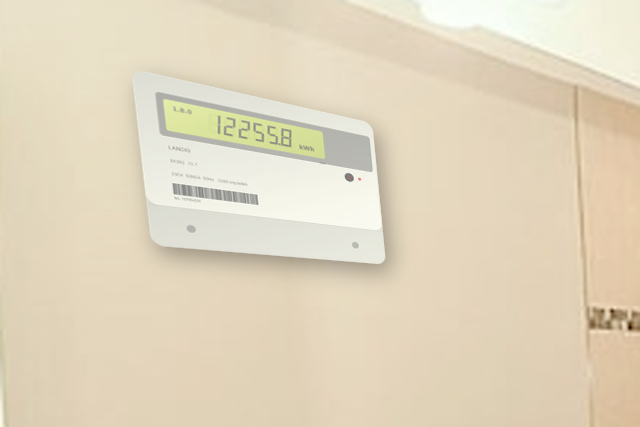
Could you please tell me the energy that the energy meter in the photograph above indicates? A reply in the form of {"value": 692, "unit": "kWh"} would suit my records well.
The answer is {"value": 12255.8, "unit": "kWh"}
